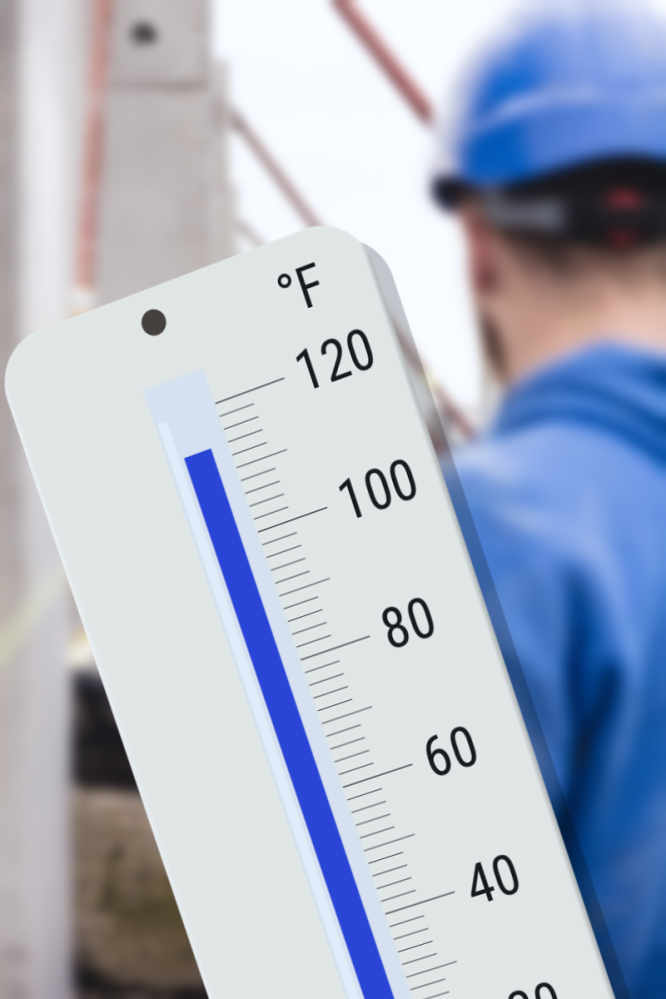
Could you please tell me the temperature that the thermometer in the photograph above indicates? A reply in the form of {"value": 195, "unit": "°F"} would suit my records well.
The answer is {"value": 114, "unit": "°F"}
